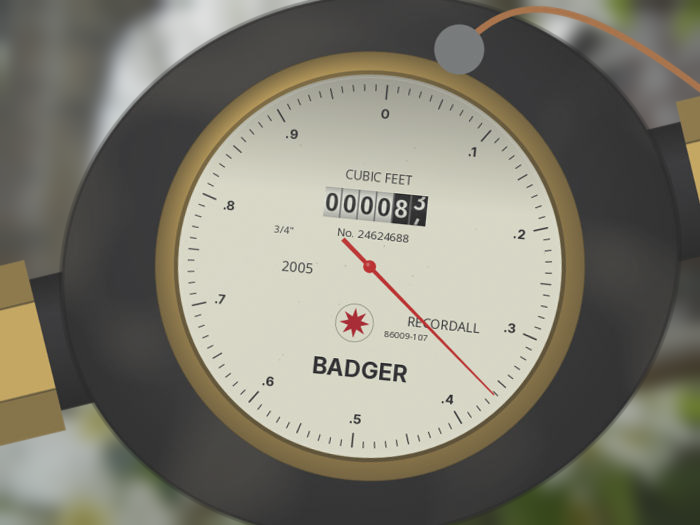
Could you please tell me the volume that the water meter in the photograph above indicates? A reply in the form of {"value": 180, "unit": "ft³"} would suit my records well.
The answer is {"value": 83.36, "unit": "ft³"}
